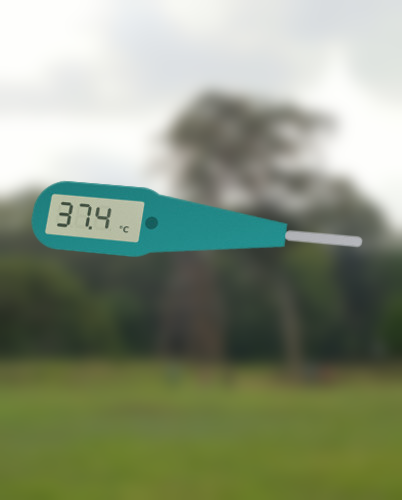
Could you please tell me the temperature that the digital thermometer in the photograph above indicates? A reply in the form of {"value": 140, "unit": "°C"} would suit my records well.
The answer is {"value": 37.4, "unit": "°C"}
